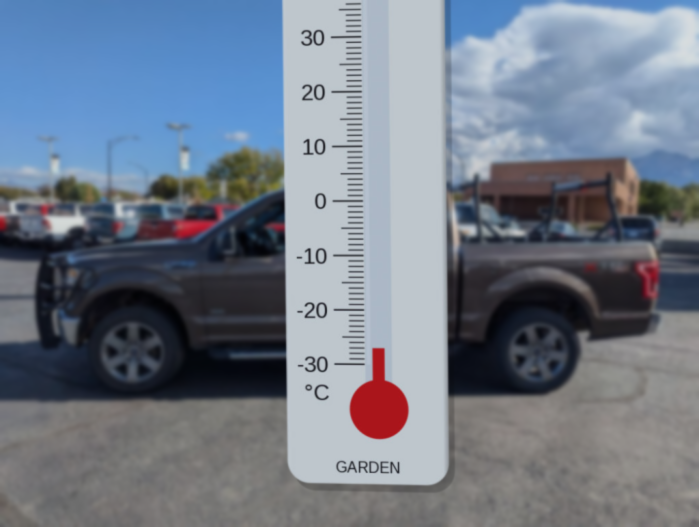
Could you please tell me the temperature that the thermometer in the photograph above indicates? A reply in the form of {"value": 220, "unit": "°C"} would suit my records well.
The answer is {"value": -27, "unit": "°C"}
